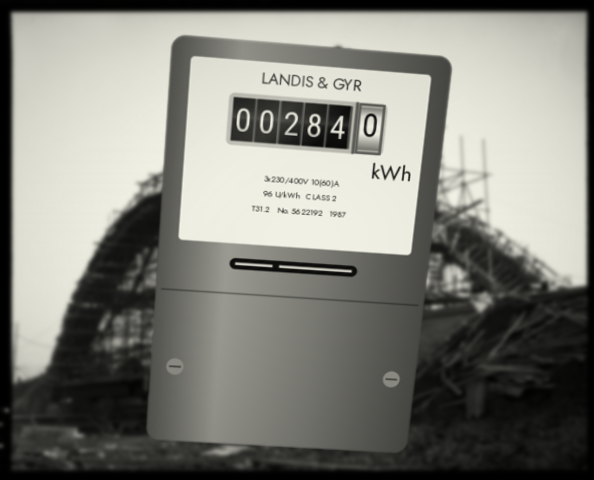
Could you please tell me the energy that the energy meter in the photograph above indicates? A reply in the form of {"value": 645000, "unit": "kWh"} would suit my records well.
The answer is {"value": 284.0, "unit": "kWh"}
